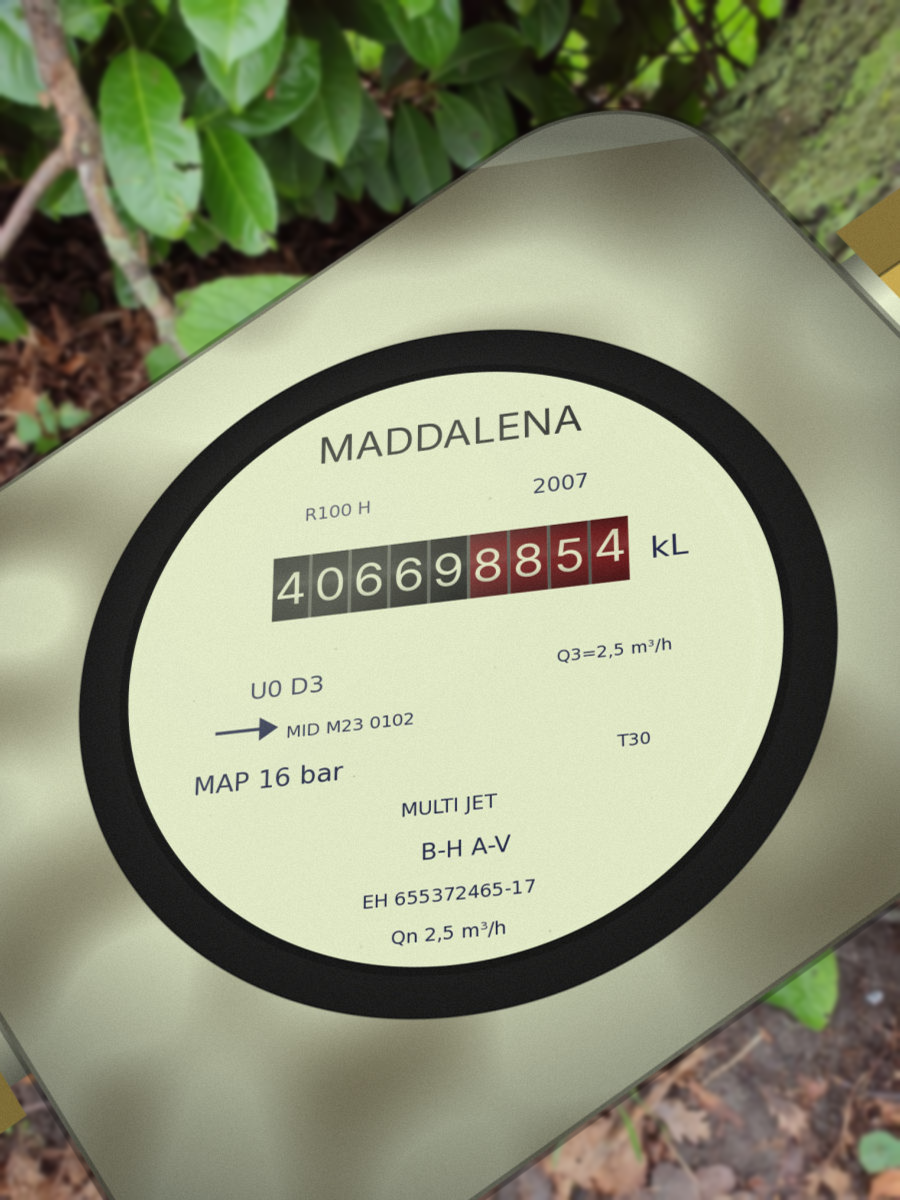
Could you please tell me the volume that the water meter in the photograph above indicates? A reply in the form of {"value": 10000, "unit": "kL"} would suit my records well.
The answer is {"value": 40669.8854, "unit": "kL"}
